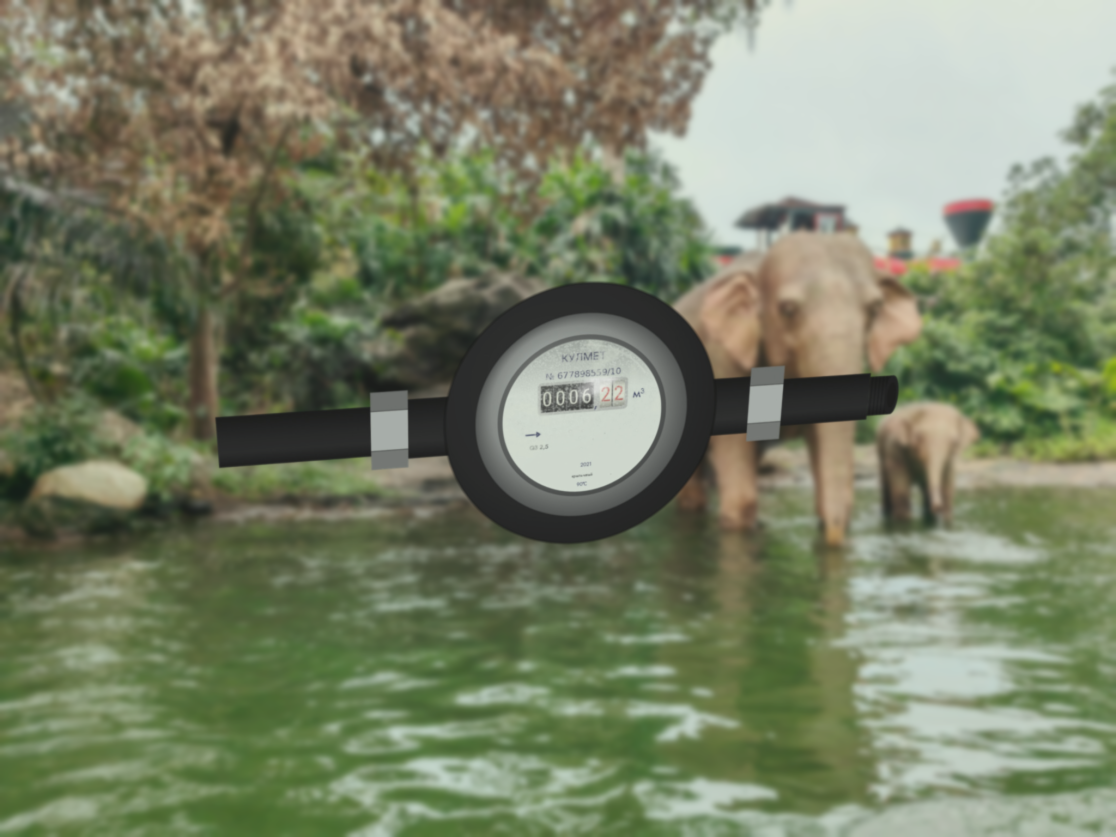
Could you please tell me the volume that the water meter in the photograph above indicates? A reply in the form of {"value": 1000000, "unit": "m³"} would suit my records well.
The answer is {"value": 6.22, "unit": "m³"}
